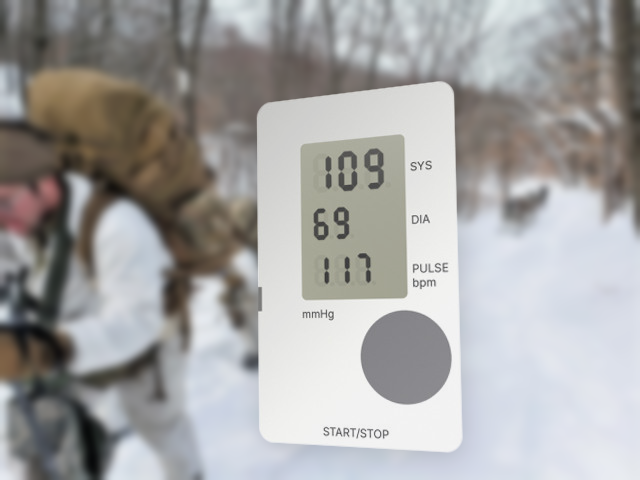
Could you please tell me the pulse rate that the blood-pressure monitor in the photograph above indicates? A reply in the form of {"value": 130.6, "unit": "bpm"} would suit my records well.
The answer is {"value": 117, "unit": "bpm"}
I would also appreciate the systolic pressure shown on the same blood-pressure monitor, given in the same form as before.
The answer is {"value": 109, "unit": "mmHg"}
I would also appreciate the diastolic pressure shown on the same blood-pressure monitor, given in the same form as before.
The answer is {"value": 69, "unit": "mmHg"}
